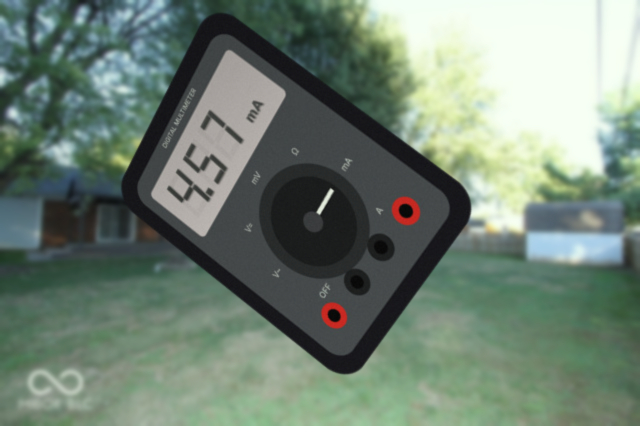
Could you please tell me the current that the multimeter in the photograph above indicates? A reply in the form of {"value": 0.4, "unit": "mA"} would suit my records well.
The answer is {"value": 4.57, "unit": "mA"}
